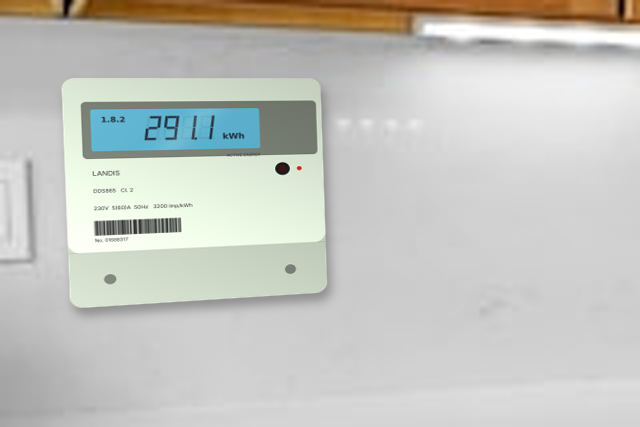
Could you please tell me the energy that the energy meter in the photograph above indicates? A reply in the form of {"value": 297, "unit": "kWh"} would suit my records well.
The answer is {"value": 291.1, "unit": "kWh"}
